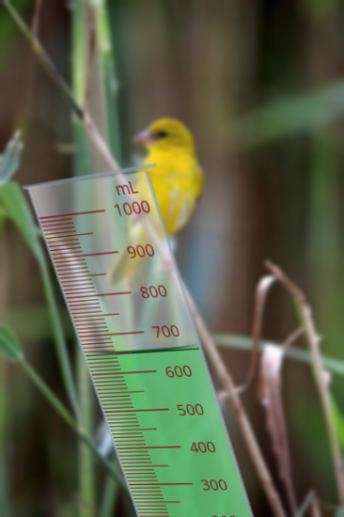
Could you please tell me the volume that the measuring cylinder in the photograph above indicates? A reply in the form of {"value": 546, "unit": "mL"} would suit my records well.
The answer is {"value": 650, "unit": "mL"}
